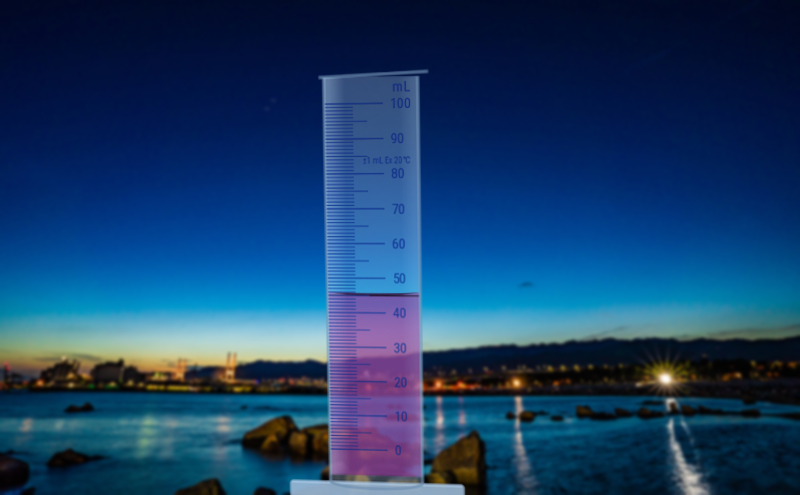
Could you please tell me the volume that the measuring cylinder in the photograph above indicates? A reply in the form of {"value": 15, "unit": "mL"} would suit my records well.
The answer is {"value": 45, "unit": "mL"}
